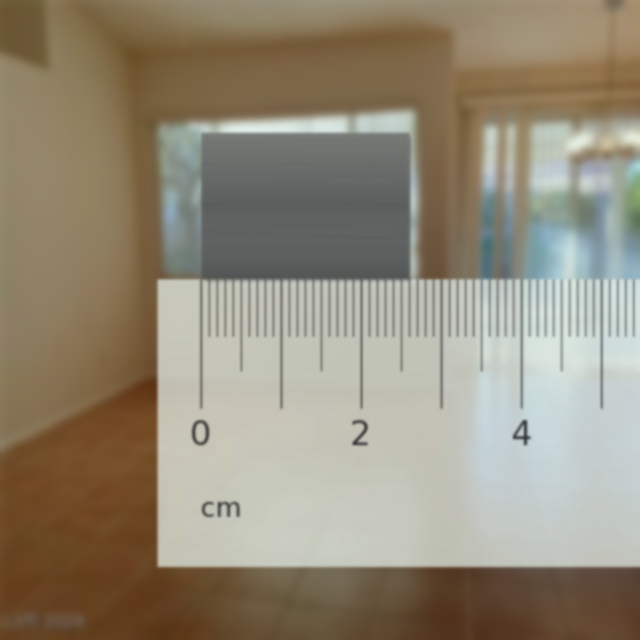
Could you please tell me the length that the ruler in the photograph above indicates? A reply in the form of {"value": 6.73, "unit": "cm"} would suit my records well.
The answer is {"value": 2.6, "unit": "cm"}
